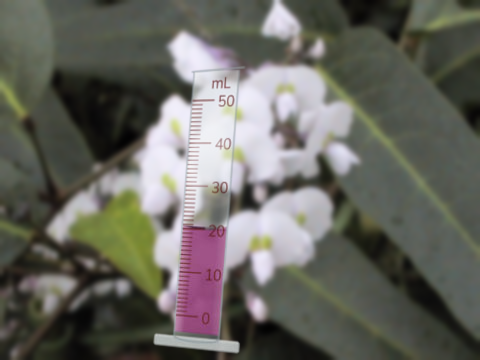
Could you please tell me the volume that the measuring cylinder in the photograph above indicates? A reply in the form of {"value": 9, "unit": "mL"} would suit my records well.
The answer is {"value": 20, "unit": "mL"}
